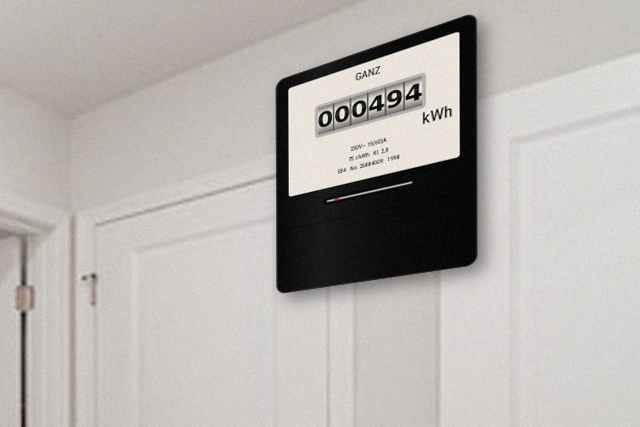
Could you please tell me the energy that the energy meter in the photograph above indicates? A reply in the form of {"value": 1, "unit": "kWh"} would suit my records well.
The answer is {"value": 494, "unit": "kWh"}
